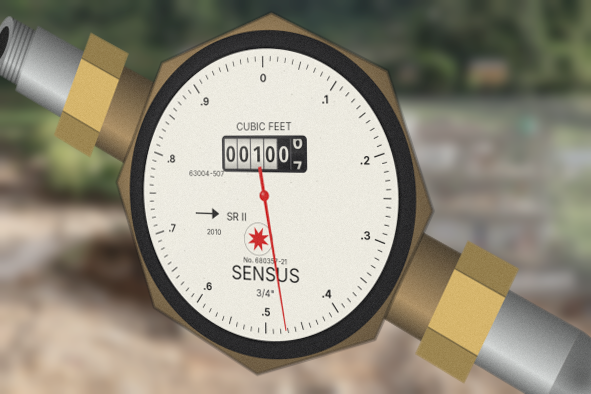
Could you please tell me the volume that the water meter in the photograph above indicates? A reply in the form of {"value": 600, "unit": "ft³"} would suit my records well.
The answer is {"value": 1006.47, "unit": "ft³"}
